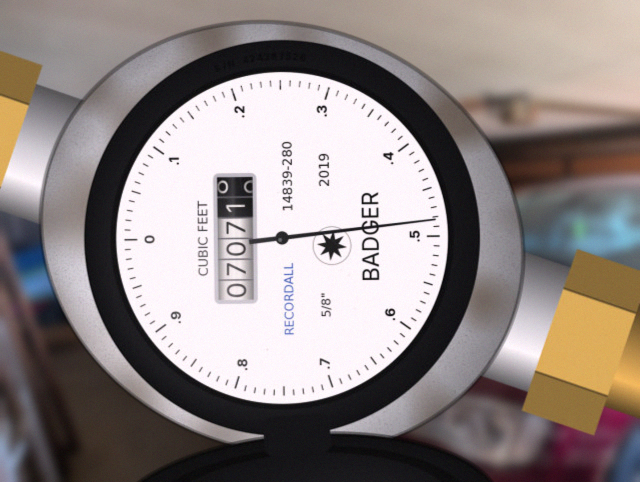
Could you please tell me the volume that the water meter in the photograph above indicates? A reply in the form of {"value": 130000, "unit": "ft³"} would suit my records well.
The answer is {"value": 70718.48, "unit": "ft³"}
